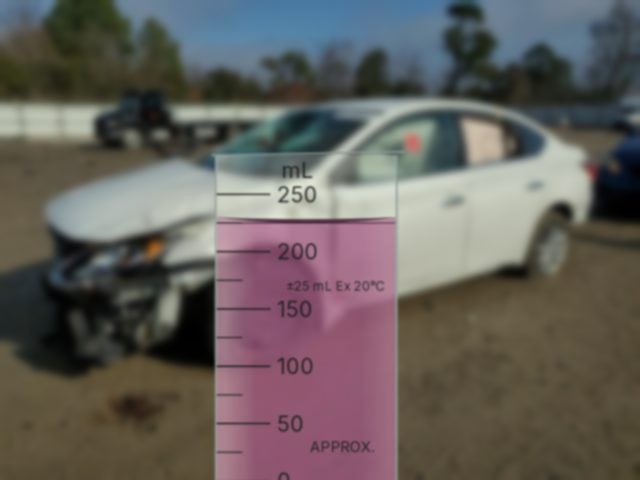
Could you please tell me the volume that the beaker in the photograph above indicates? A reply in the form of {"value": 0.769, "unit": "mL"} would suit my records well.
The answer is {"value": 225, "unit": "mL"}
